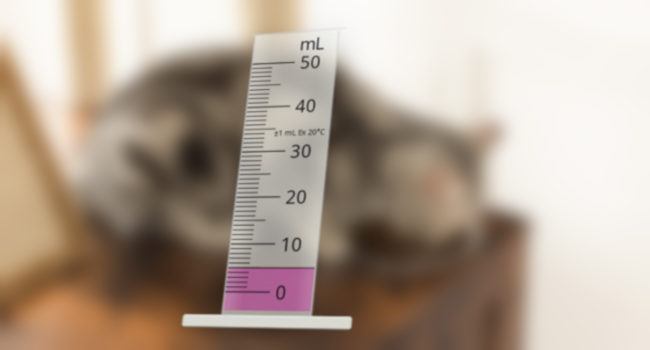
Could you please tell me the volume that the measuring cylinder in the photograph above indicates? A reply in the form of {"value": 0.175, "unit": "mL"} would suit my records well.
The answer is {"value": 5, "unit": "mL"}
